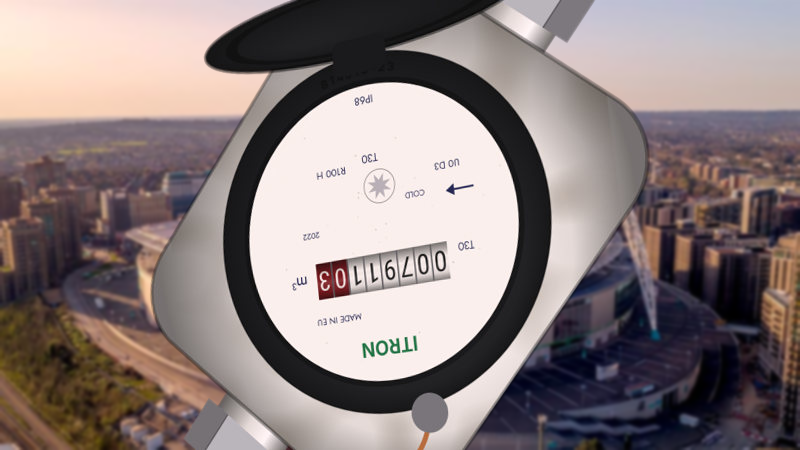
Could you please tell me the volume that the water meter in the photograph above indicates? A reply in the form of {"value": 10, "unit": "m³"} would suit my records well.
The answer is {"value": 7911.03, "unit": "m³"}
